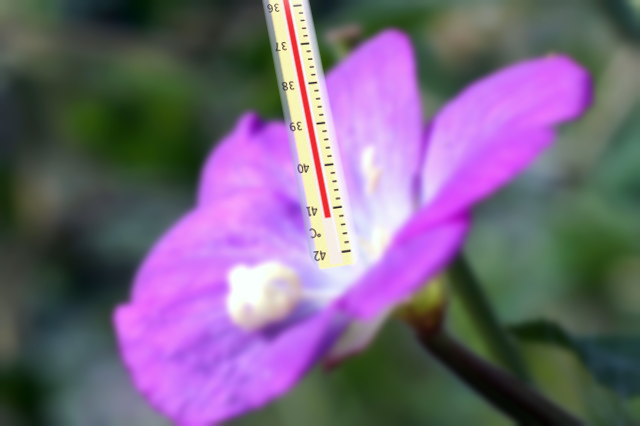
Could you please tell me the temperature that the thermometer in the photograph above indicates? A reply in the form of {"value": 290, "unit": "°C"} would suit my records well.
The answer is {"value": 41.2, "unit": "°C"}
